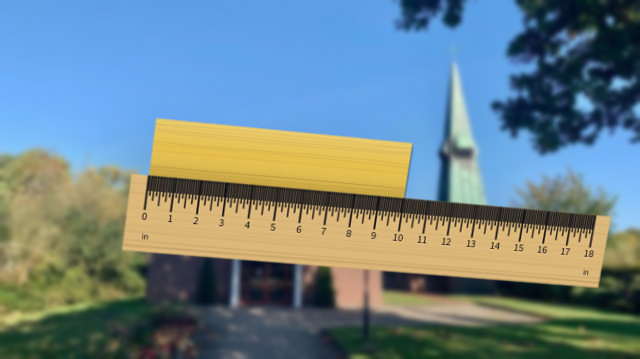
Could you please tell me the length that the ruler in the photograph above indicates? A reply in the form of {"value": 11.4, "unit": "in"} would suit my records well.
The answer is {"value": 10, "unit": "in"}
